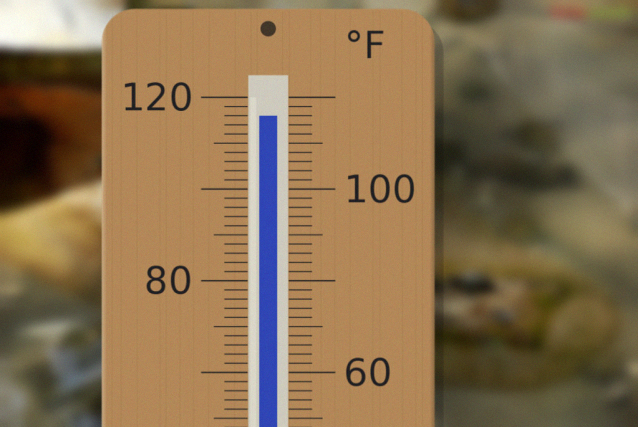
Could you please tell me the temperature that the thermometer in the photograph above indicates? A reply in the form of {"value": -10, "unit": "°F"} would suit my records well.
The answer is {"value": 116, "unit": "°F"}
